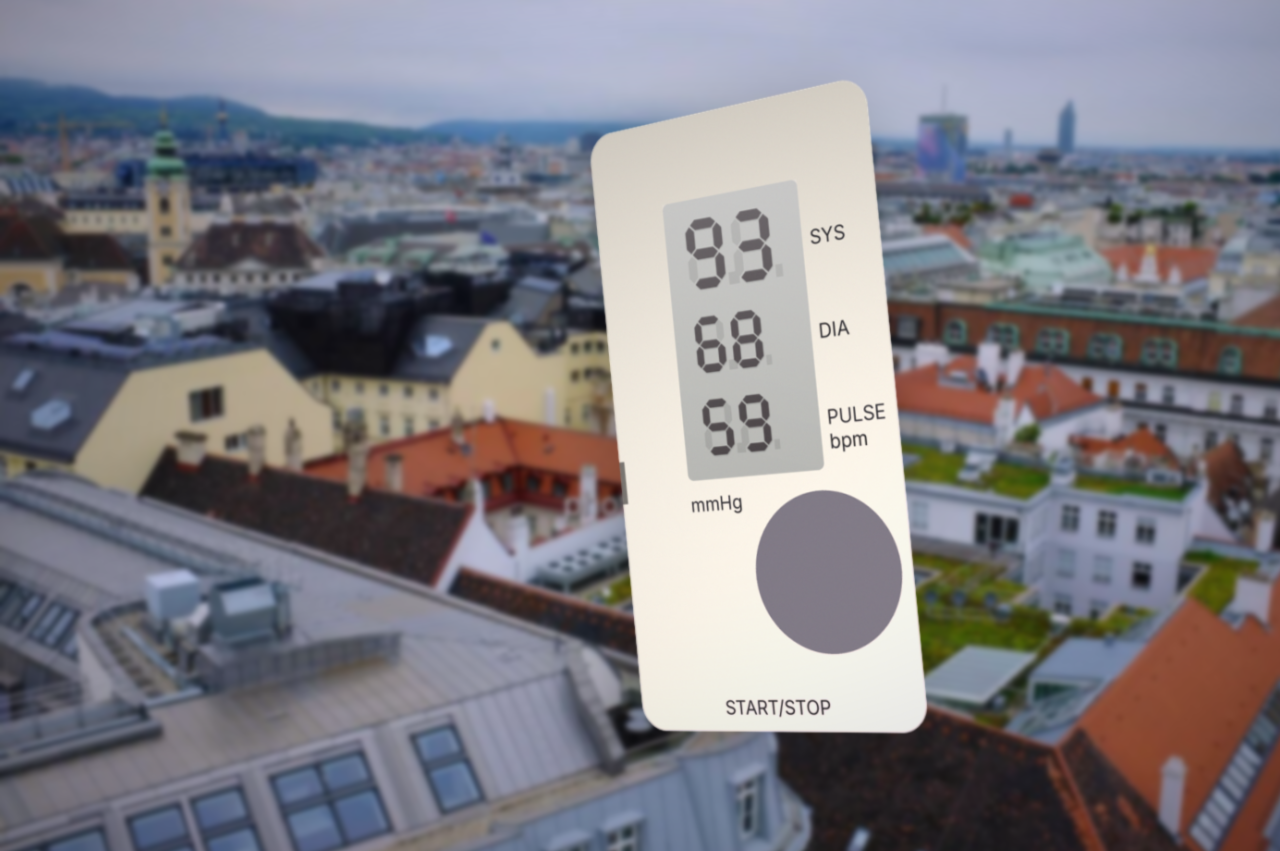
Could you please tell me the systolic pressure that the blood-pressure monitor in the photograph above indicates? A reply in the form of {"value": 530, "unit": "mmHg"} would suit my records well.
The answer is {"value": 93, "unit": "mmHg"}
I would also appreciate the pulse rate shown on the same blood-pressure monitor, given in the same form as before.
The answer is {"value": 59, "unit": "bpm"}
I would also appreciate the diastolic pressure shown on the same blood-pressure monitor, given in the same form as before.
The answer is {"value": 68, "unit": "mmHg"}
